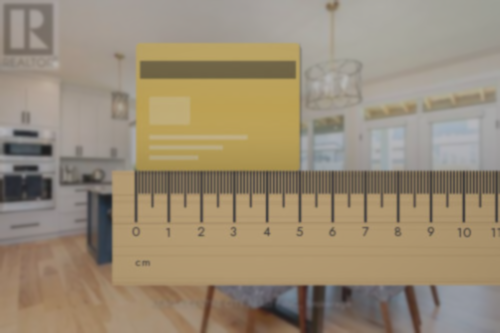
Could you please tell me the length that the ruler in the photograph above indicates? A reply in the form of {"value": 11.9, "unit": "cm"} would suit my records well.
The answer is {"value": 5, "unit": "cm"}
